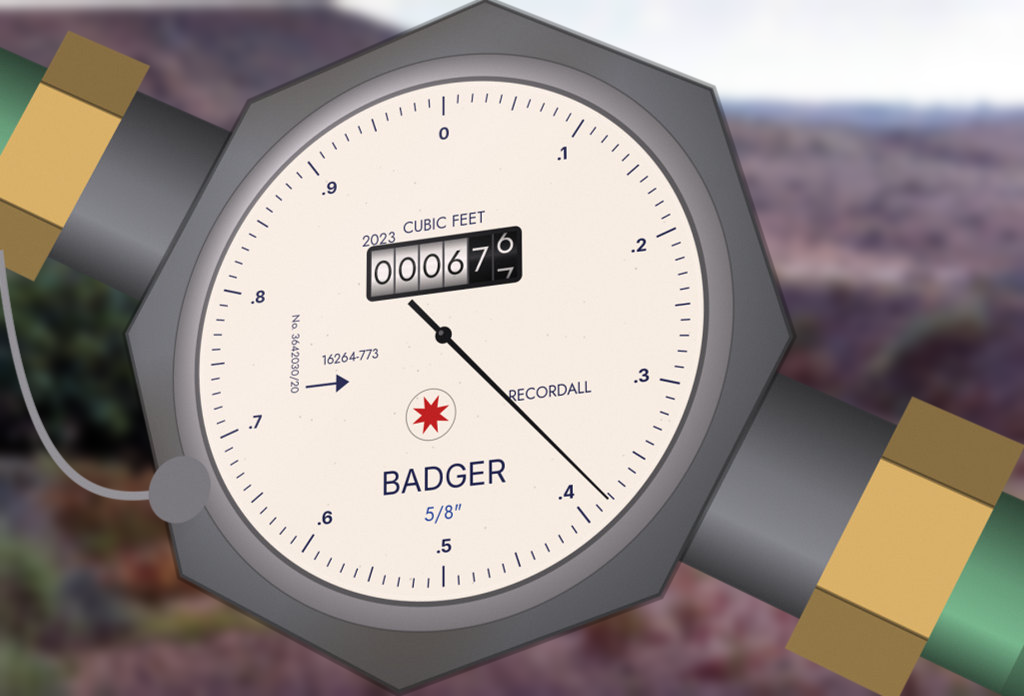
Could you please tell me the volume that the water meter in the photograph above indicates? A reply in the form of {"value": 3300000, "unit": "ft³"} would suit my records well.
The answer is {"value": 676.38, "unit": "ft³"}
